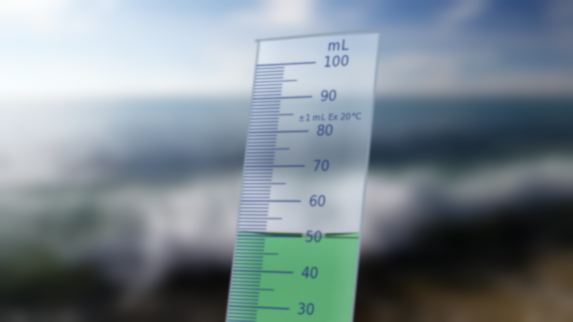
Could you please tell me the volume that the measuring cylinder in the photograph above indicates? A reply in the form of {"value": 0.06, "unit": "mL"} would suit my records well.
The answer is {"value": 50, "unit": "mL"}
